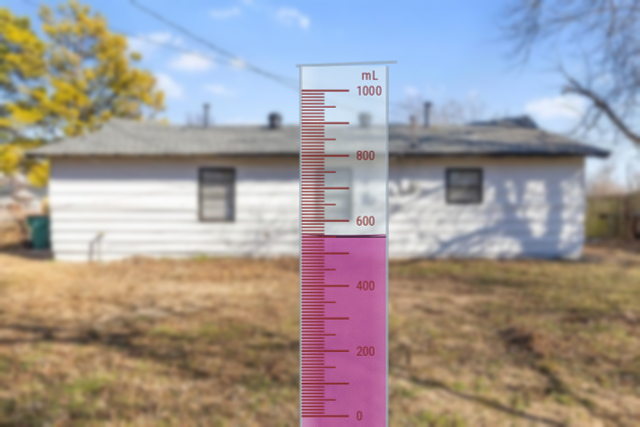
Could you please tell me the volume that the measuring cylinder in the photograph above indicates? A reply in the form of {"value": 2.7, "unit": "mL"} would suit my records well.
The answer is {"value": 550, "unit": "mL"}
